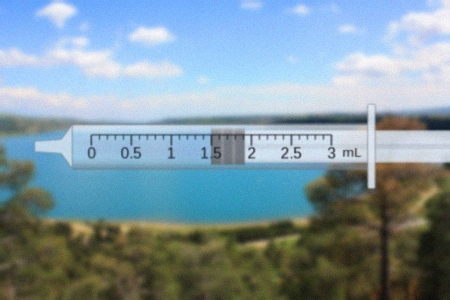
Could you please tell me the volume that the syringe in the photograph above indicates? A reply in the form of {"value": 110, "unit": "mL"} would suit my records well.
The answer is {"value": 1.5, "unit": "mL"}
